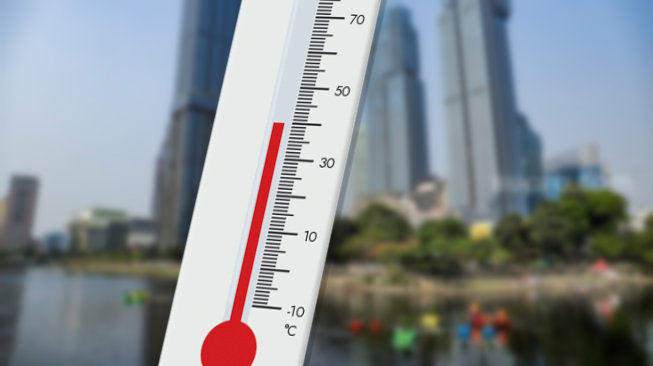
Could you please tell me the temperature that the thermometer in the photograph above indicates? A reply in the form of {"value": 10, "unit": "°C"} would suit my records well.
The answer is {"value": 40, "unit": "°C"}
